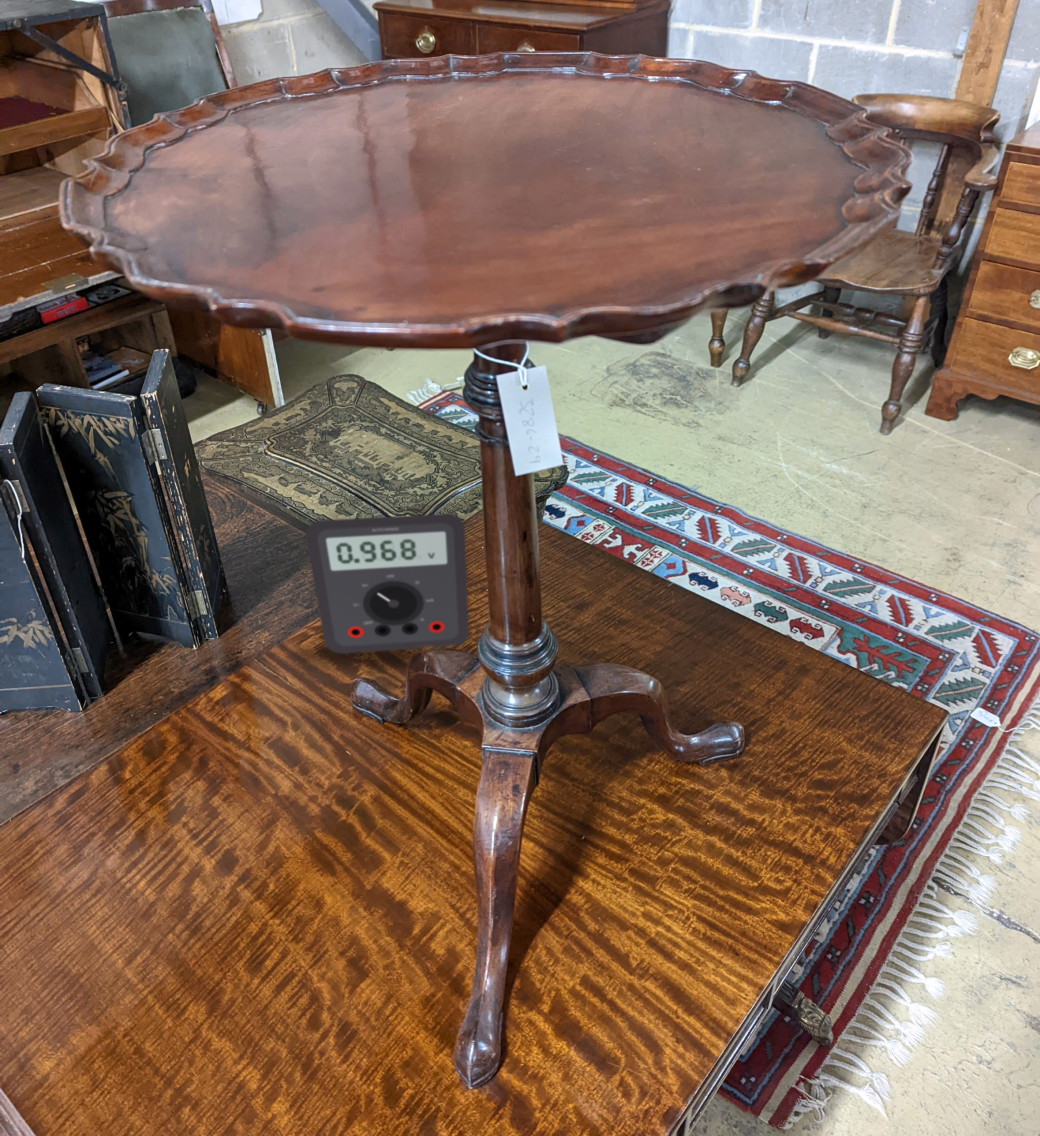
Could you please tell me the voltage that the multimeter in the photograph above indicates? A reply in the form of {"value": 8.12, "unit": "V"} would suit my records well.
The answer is {"value": 0.968, "unit": "V"}
